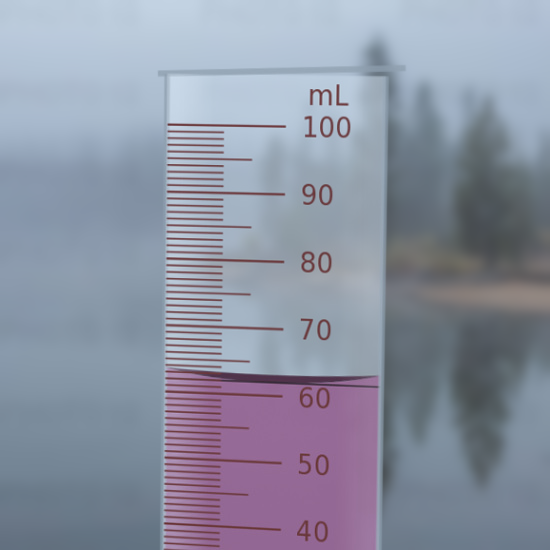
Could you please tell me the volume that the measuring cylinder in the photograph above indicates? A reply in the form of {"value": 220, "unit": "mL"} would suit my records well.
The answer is {"value": 62, "unit": "mL"}
